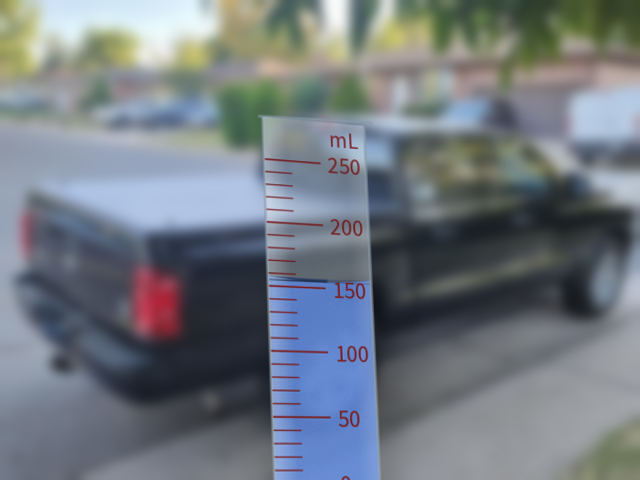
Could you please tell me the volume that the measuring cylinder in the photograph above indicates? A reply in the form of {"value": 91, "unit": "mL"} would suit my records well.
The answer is {"value": 155, "unit": "mL"}
